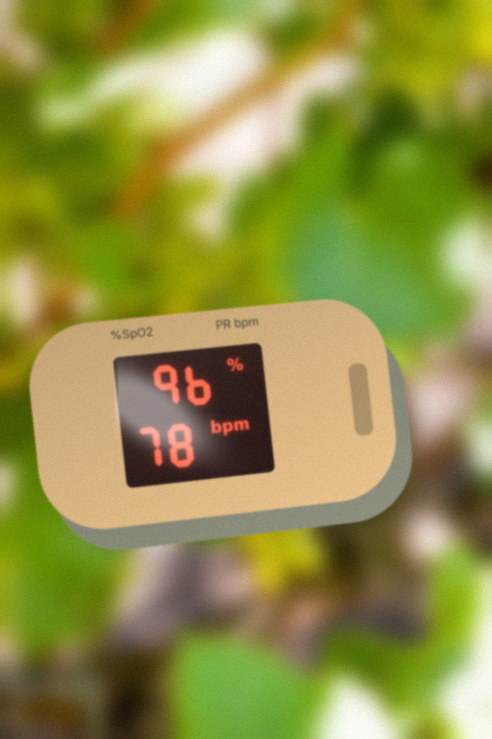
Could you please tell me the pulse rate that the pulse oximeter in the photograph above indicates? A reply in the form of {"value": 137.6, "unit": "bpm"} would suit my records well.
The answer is {"value": 78, "unit": "bpm"}
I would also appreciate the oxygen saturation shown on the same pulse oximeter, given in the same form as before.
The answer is {"value": 96, "unit": "%"}
